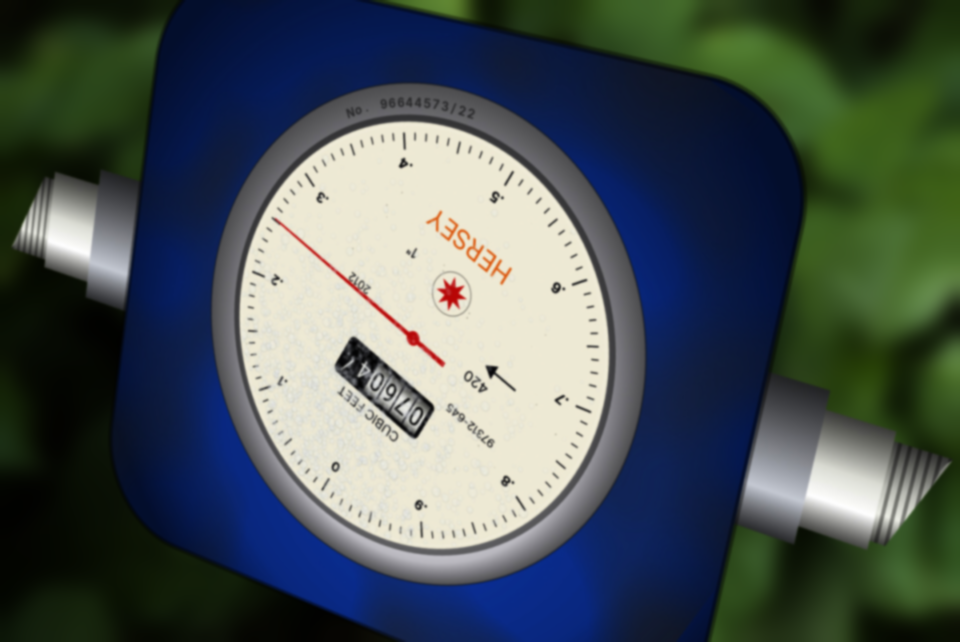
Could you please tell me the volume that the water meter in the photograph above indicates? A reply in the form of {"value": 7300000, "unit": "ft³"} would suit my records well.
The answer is {"value": 76047.25, "unit": "ft³"}
